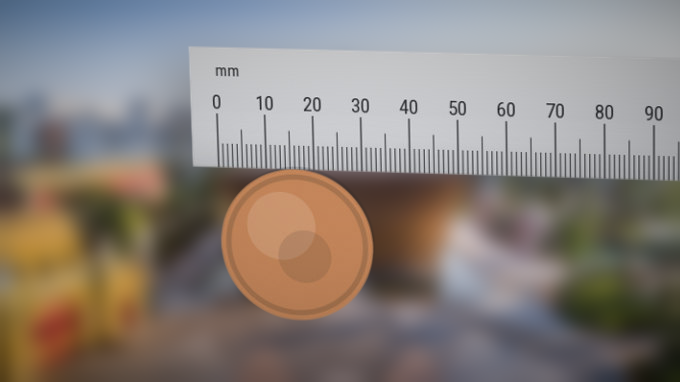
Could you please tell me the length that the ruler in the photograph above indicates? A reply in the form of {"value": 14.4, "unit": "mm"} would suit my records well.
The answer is {"value": 32, "unit": "mm"}
